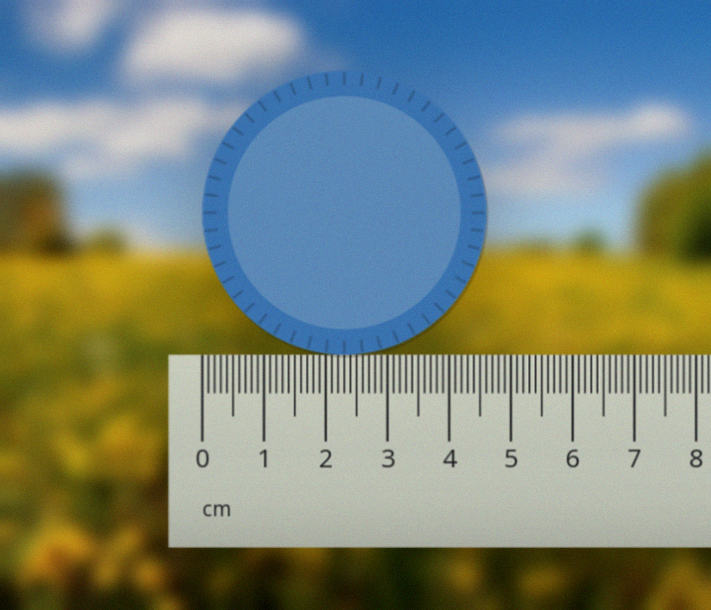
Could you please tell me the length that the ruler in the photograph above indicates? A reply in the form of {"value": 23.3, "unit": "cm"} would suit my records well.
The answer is {"value": 4.6, "unit": "cm"}
